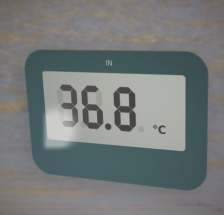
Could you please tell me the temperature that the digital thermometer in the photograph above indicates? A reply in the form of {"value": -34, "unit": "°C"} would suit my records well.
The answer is {"value": 36.8, "unit": "°C"}
